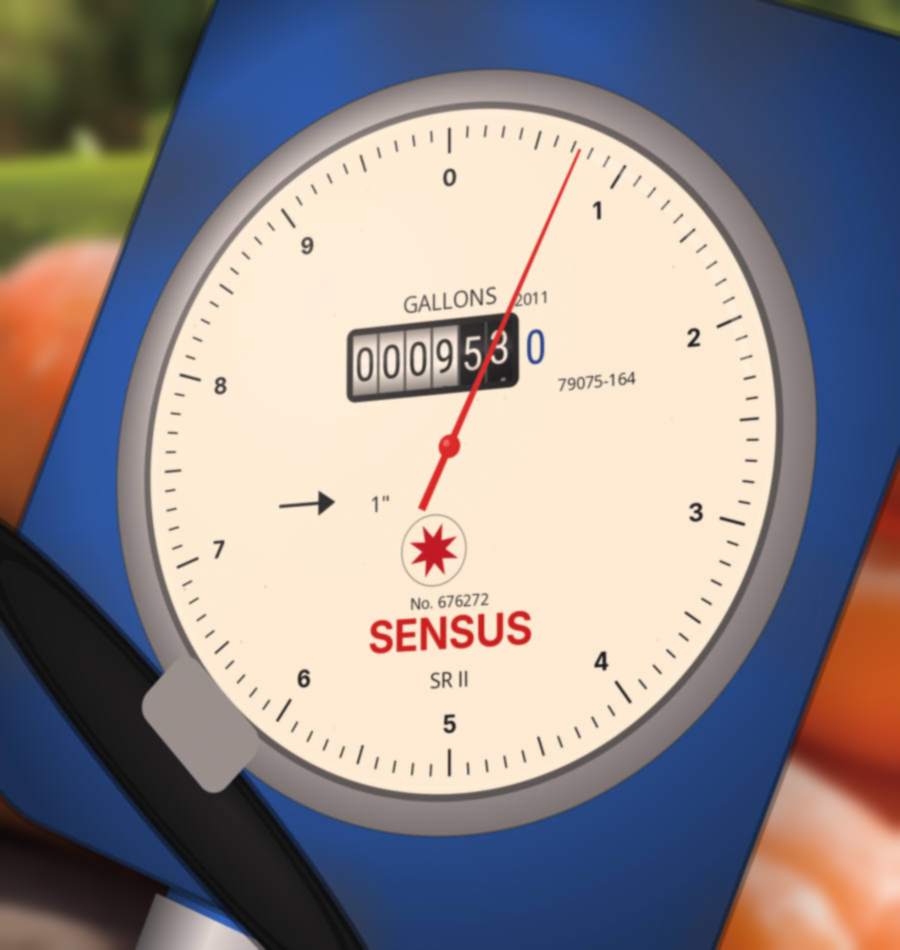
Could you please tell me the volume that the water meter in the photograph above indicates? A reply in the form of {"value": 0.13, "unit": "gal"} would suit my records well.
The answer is {"value": 9530.7, "unit": "gal"}
